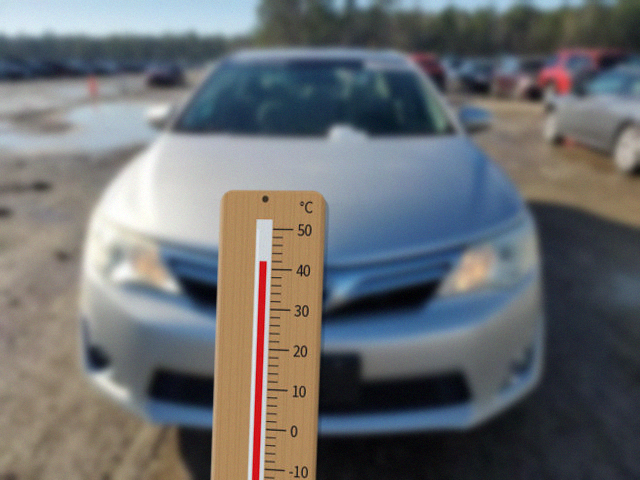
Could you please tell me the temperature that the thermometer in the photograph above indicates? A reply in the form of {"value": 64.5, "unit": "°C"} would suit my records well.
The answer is {"value": 42, "unit": "°C"}
